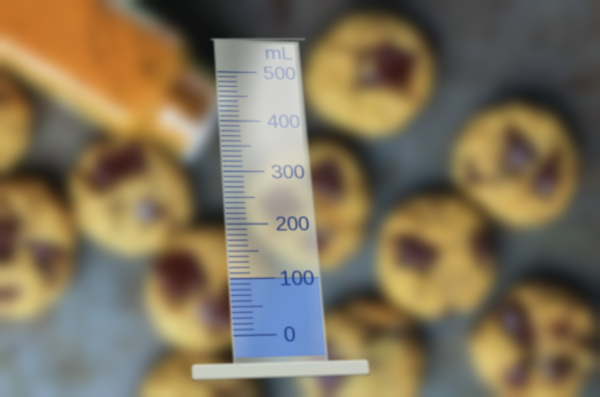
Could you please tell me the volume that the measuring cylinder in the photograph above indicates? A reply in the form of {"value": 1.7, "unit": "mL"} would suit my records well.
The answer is {"value": 100, "unit": "mL"}
